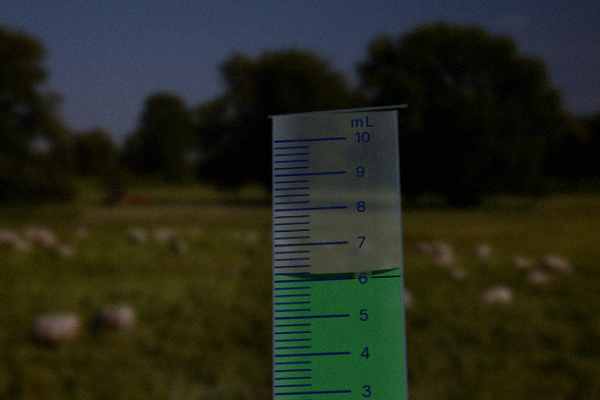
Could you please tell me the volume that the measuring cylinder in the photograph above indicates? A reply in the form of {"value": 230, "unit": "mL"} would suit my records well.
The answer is {"value": 6, "unit": "mL"}
